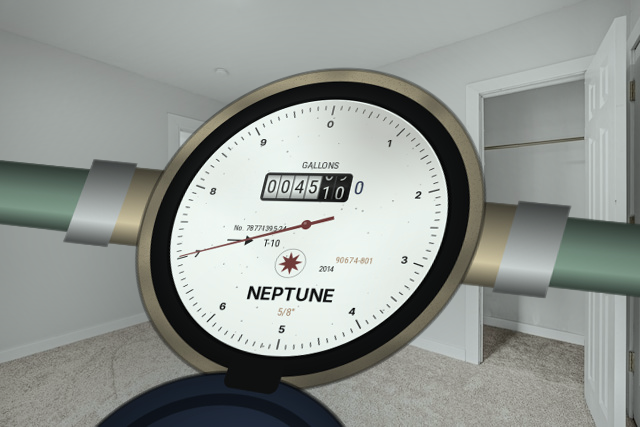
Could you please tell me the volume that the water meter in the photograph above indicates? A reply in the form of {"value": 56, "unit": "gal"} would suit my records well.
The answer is {"value": 45097.0, "unit": "gal"}
